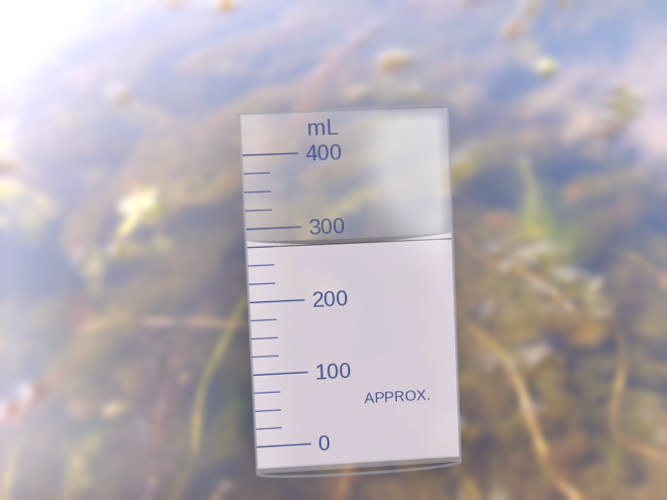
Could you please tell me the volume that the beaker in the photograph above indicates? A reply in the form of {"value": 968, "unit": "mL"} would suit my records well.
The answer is {"value": 275, "unit": "mL"}
